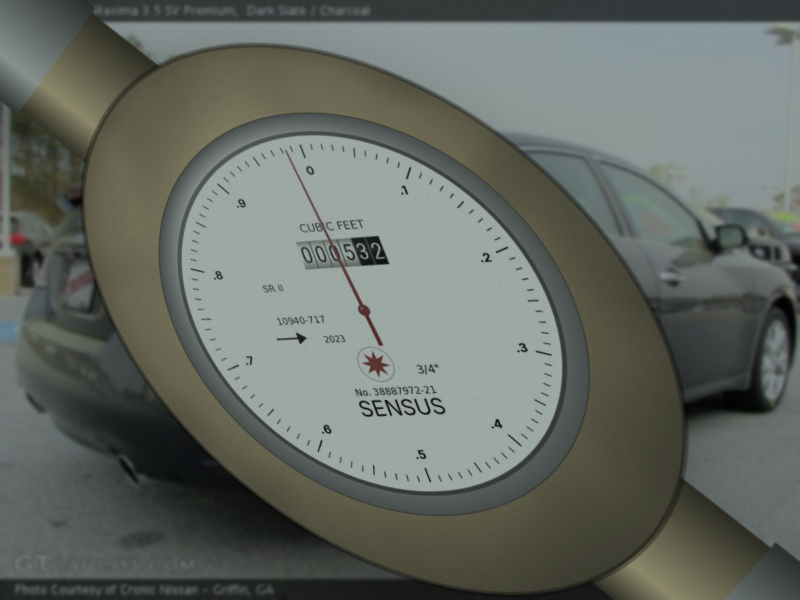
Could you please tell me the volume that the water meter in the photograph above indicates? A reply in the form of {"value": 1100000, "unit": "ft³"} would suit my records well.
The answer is {"value": 531.98, "unit": "ft³"}
